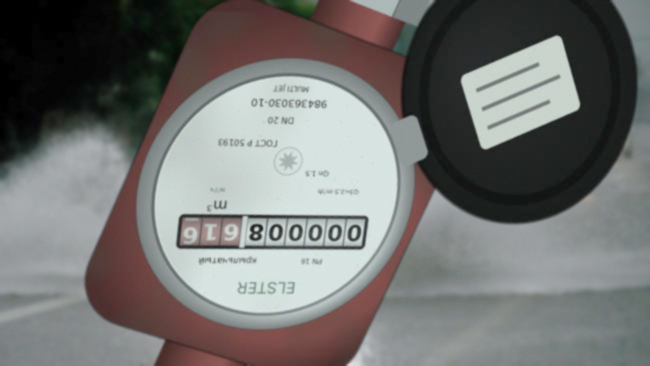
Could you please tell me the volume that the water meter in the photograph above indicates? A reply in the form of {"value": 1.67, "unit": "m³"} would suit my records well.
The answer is {"value": 8.616, "unit": "m³"}
